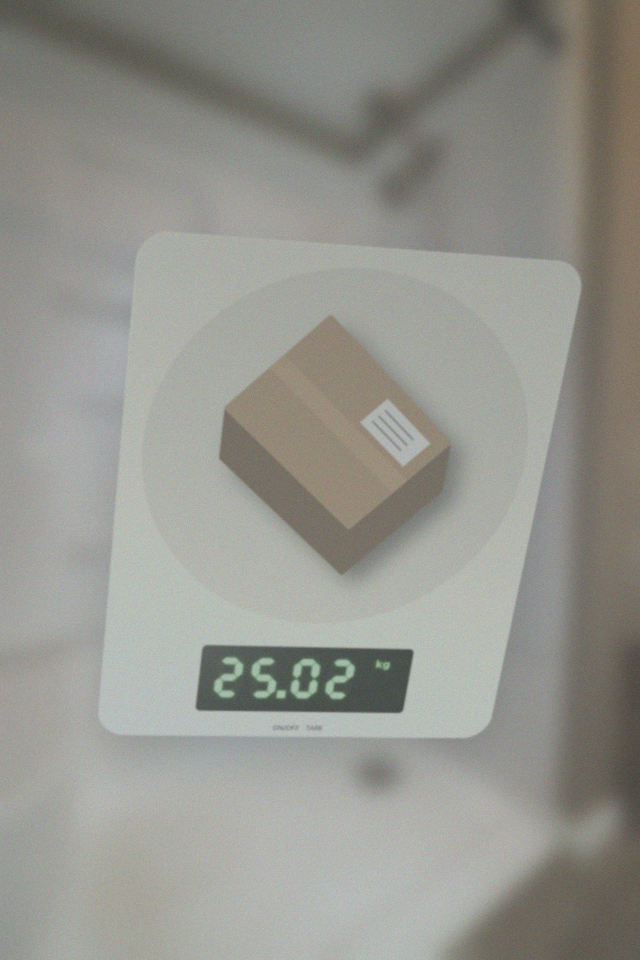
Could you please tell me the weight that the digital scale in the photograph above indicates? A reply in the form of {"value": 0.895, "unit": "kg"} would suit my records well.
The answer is {"value": 25.02, "unit": "kg"}
